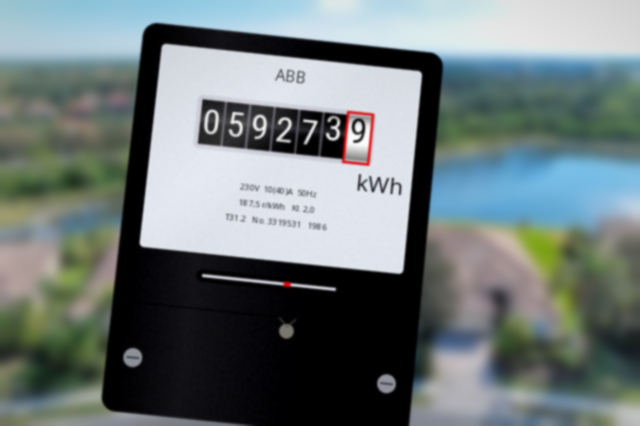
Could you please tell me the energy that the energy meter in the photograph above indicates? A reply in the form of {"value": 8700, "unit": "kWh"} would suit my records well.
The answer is {"value": 59273.9, "unit": "kWh"}
